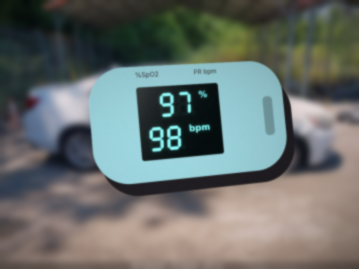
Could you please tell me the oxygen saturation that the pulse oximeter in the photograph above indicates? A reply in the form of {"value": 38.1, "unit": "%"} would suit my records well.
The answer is {"value": 97, "unit": "%"}
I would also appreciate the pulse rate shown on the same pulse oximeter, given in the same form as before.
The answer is {"value": 98, "unit": "bpm"}
